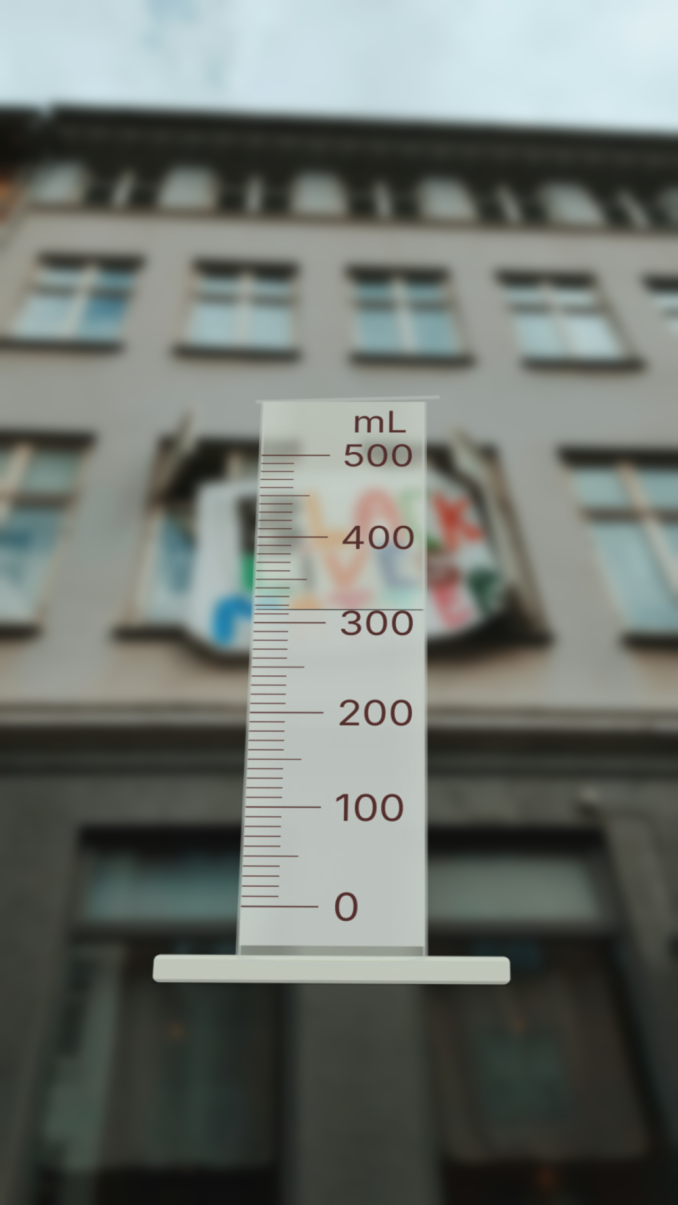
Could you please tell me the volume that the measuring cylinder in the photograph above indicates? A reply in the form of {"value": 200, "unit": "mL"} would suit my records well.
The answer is {"value": 315, "unit": "mL"}
